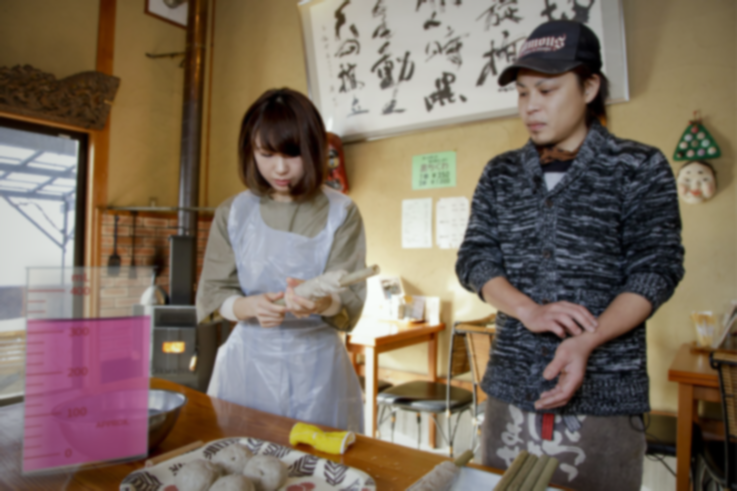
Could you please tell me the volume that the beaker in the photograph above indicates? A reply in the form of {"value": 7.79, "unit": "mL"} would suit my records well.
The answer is {"value": 325, "unit": "mL"}
